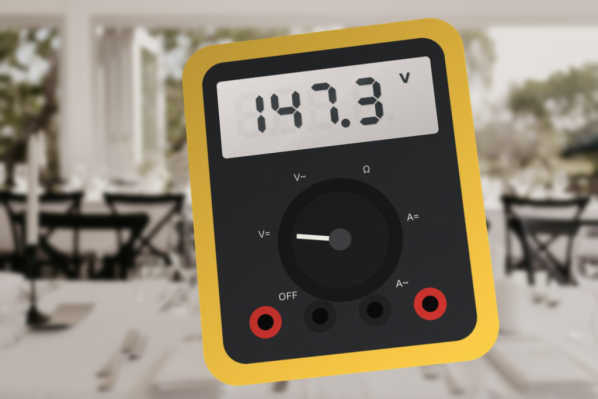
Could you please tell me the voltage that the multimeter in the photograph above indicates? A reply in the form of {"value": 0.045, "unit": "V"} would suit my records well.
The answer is {"value": 147.3, "unit": "V"}
